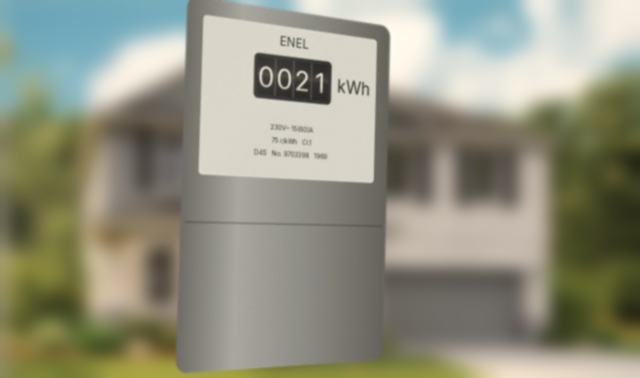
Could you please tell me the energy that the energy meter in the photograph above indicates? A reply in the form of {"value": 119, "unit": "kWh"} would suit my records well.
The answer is {"value": 21, "unit": "kWh"}
